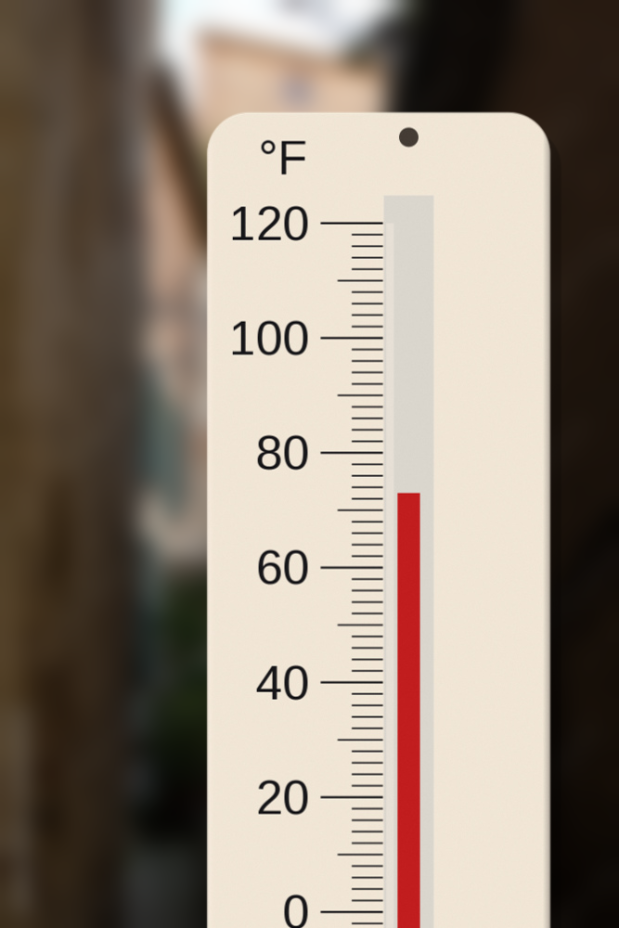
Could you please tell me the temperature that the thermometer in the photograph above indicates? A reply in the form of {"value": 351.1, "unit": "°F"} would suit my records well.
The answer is {"value": 73, "unit": "°F"}
